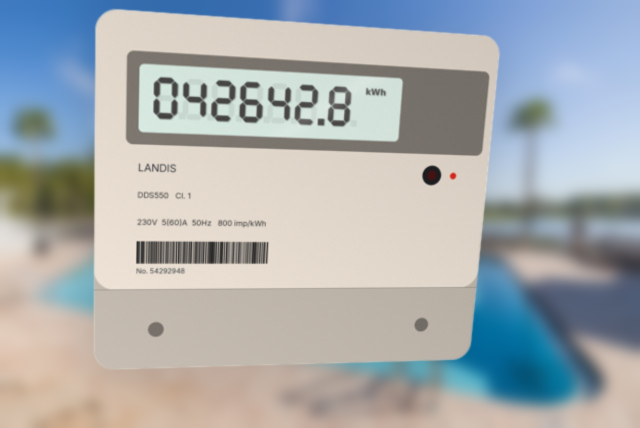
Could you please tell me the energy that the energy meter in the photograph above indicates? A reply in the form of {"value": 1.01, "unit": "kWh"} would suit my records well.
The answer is {"value": 42642.8, "unit": "kWh"}
